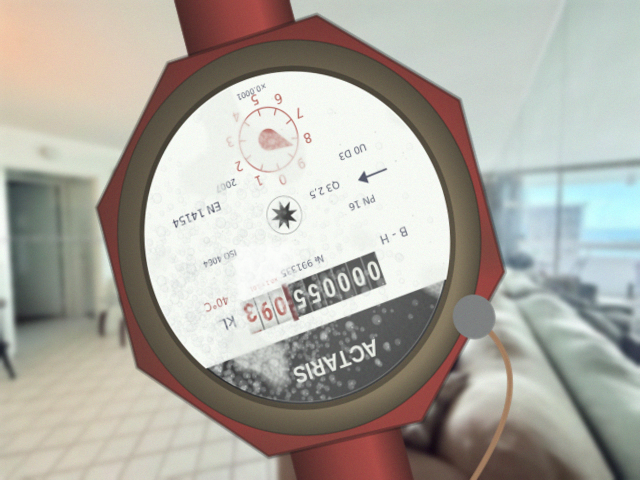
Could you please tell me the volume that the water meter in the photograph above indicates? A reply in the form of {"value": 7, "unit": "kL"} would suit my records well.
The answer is {"value": 55.0928, "unit": "kL"}
